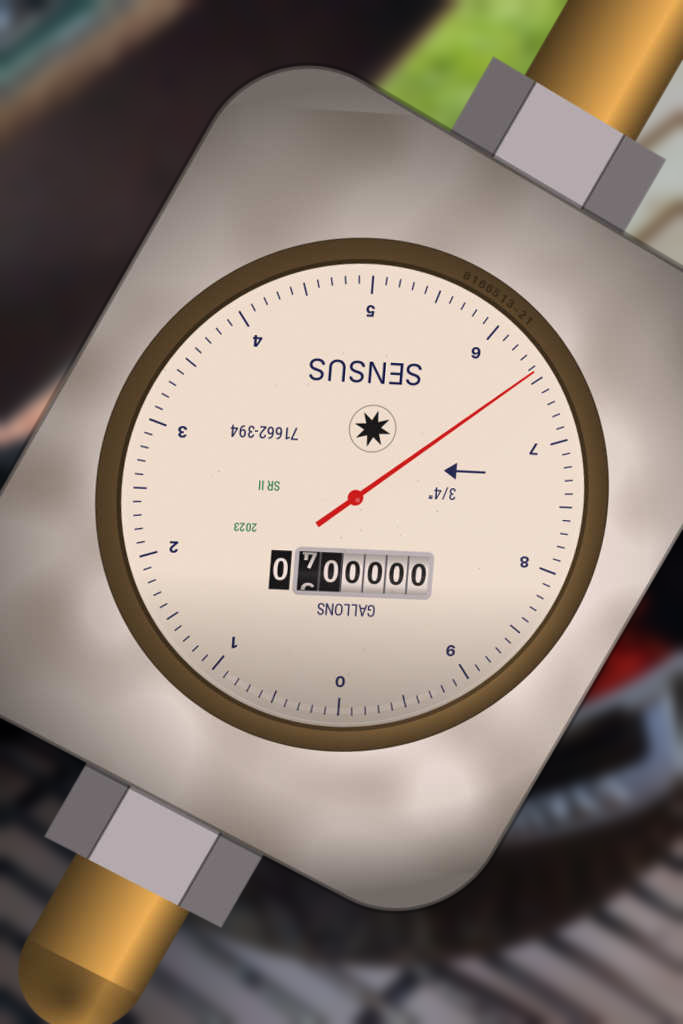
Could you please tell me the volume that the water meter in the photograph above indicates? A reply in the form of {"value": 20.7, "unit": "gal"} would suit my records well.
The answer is {"value": 36.4, "unit": "gal"}
